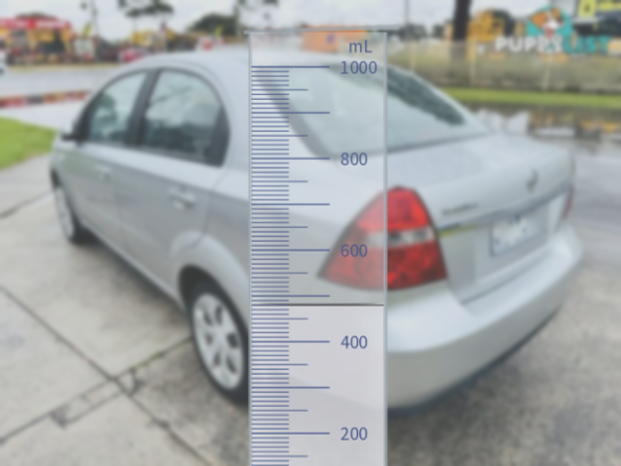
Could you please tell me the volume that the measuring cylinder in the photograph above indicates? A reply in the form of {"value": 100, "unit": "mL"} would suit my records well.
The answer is {"value": 480, "unit": "mL"}
